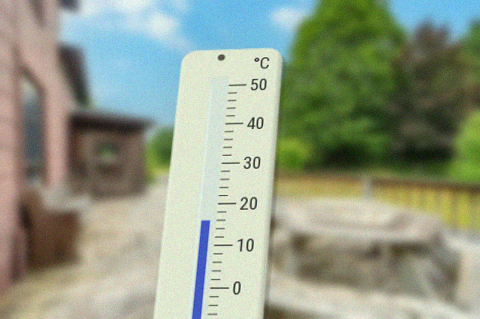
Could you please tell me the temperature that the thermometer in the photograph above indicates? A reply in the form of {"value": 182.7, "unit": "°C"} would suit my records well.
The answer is {"value": 16, "unit": "°C"}
